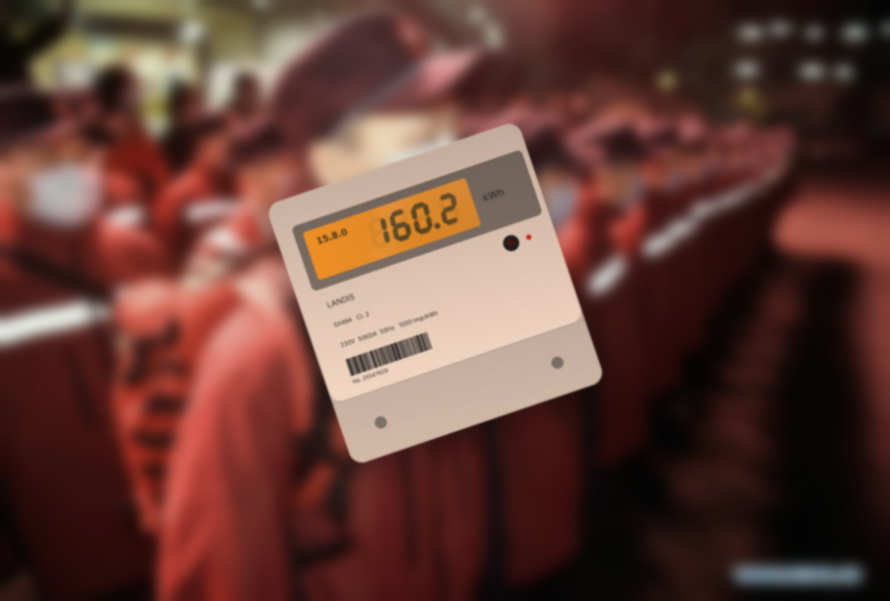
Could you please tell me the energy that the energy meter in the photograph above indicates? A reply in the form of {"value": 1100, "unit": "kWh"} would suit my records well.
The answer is {"value": 160.2, "unit": "kWh"}
